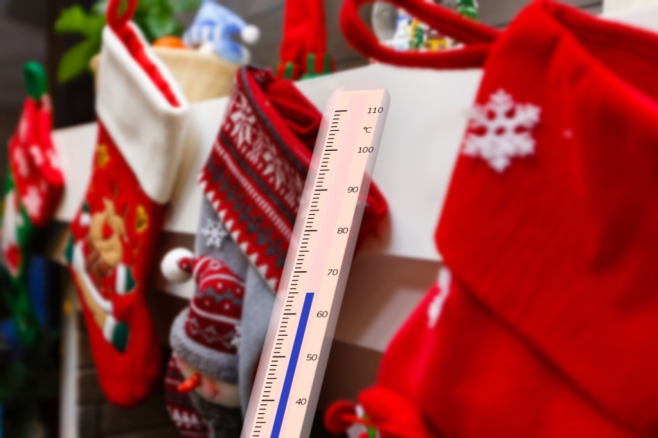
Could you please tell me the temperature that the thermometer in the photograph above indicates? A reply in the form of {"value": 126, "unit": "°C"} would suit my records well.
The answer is {"value": 65, "unit": "°C"}
